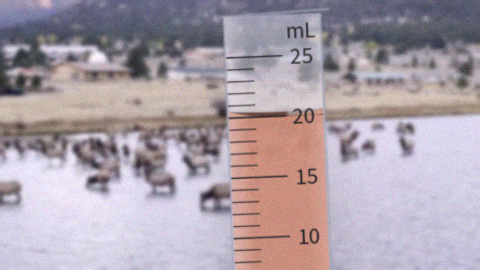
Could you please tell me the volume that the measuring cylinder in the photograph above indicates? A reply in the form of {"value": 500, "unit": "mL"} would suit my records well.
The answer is {"value": 20, "unit": "mL"}
